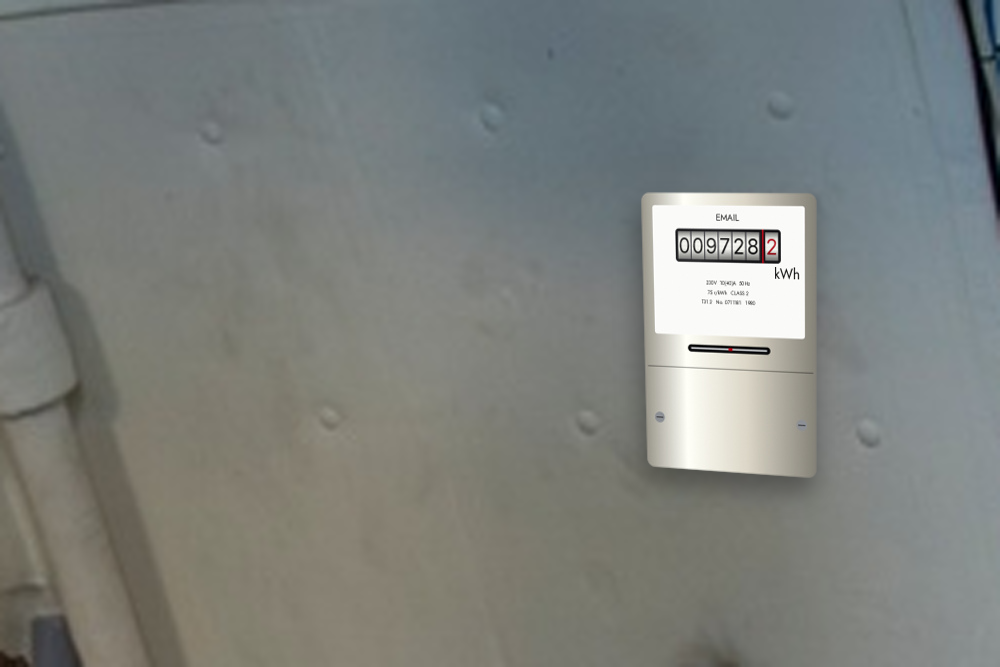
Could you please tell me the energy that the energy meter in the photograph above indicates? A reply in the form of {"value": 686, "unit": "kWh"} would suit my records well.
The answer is {"value": 9728.2, "unit": "kWh"}
